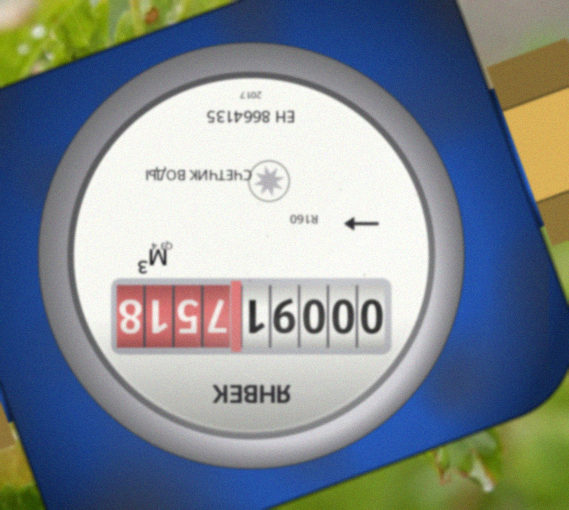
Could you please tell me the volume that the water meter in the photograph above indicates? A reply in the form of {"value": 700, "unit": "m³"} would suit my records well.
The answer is {"value": 91.7518, "unit": "m³"}
